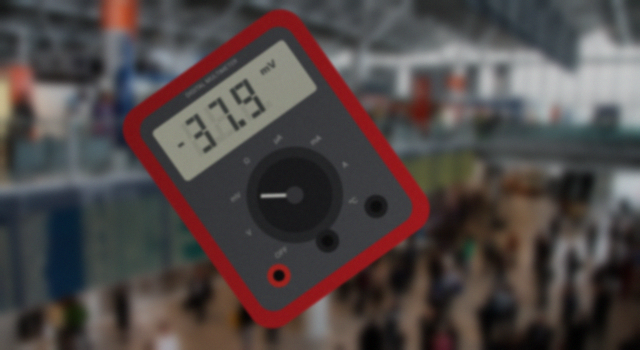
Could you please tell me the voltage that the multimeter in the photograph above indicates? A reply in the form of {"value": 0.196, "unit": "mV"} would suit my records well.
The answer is {"value": -37.9, "unit": "mV"}
